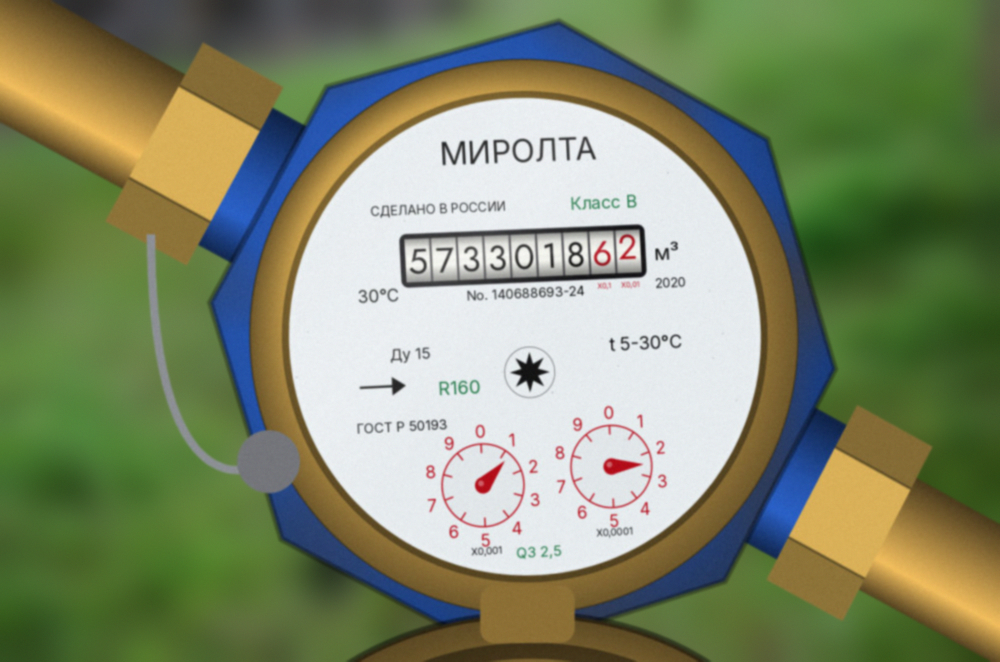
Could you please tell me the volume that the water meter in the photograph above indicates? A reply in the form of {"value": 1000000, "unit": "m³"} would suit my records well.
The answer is {"value": 5733018.6212, "unit": "m³"}
